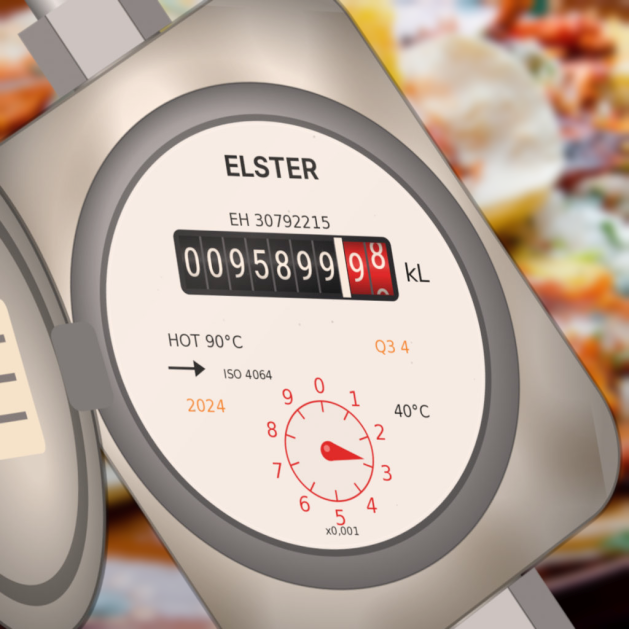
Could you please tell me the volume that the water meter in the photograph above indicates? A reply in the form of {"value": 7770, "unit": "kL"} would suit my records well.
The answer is {"value": 95899.982, "unit": "kL"}
